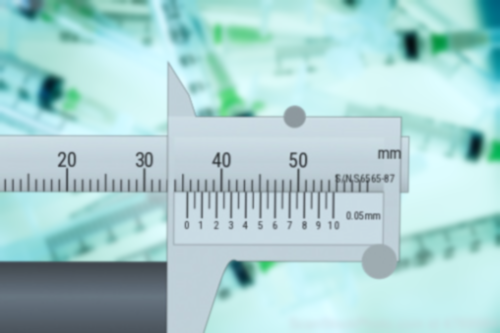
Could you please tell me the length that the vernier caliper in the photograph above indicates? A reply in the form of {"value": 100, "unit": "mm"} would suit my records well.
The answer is {"value": 35.6, "unit": "mm"}
